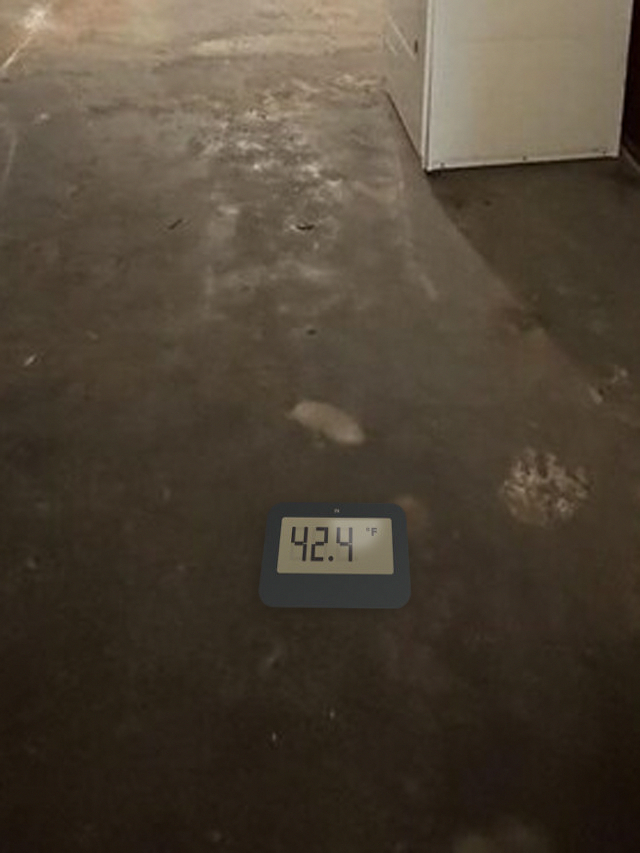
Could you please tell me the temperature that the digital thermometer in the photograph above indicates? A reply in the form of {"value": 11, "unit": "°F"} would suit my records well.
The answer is {"value": 42.4, "unit": "°F"}
